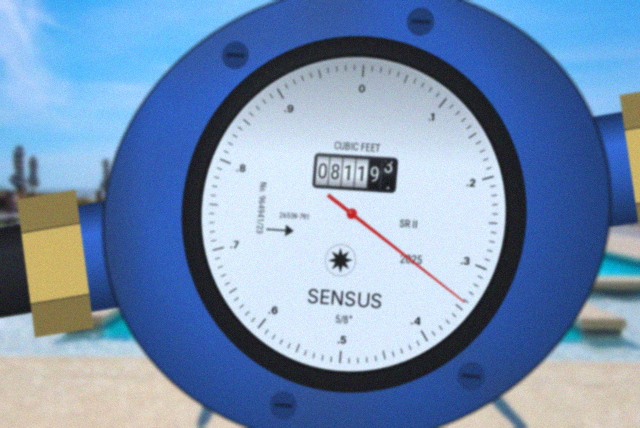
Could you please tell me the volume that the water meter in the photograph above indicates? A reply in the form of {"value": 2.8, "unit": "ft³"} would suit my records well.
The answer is {"value": 81193.34, "unit": "ft³"}
